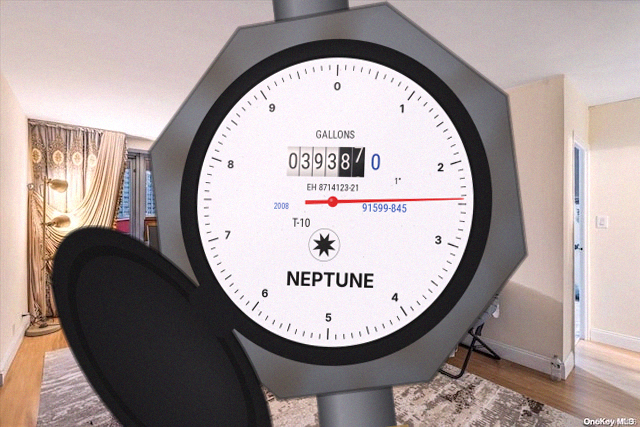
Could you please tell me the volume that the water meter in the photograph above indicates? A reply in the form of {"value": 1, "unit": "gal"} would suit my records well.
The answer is {"value": 393872.4, "unit": "gal"}
